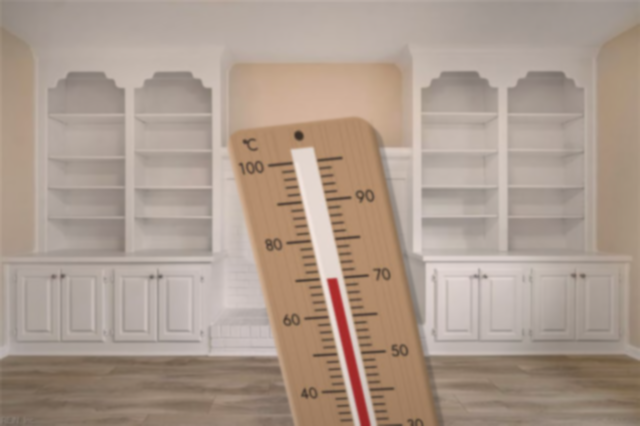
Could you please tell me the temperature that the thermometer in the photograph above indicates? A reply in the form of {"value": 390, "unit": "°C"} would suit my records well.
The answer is {"value": 70, "unit": "°C"}
